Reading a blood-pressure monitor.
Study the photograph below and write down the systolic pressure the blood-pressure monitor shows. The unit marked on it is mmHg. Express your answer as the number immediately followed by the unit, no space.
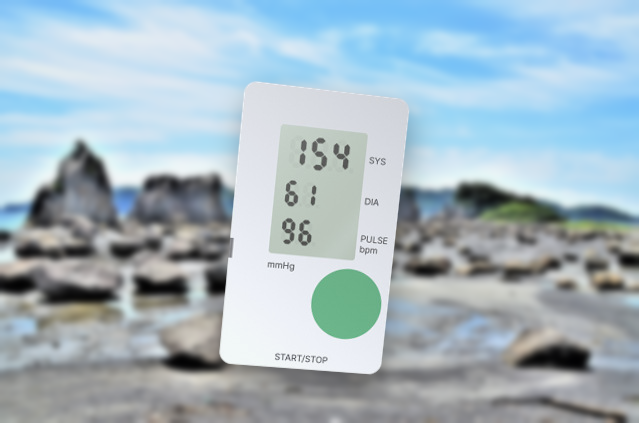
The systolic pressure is 154mmHg
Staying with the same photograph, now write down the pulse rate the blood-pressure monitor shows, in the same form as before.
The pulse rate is 96bpm
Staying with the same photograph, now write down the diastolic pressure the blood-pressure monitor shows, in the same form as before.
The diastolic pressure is 61mmHg
